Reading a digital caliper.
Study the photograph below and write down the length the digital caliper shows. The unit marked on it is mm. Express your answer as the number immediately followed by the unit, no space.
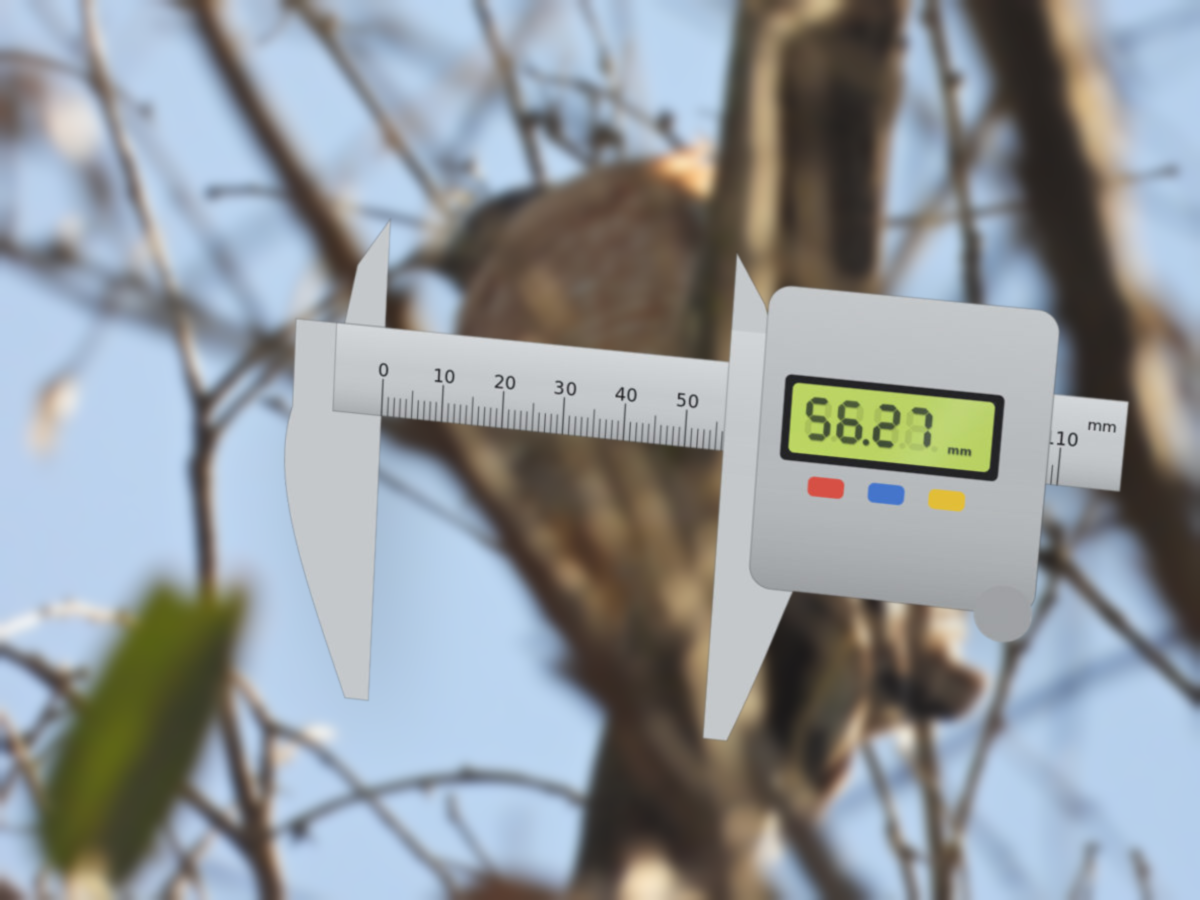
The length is 56.27mm
